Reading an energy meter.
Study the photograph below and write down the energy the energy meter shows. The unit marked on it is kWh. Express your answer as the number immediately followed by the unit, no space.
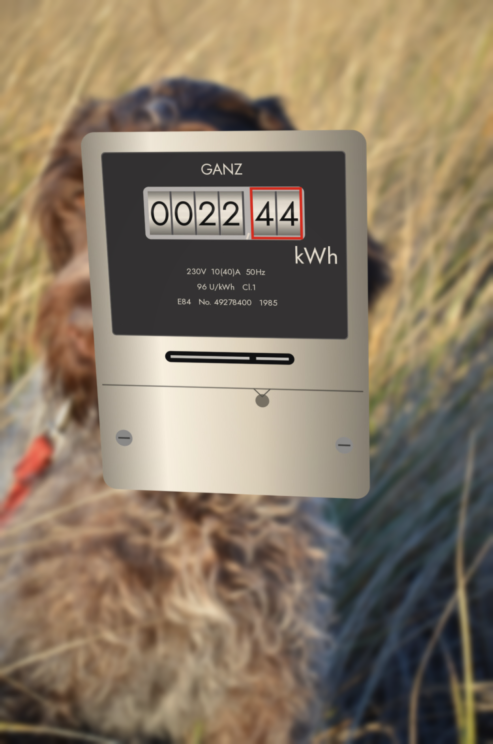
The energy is 22.44kWh
